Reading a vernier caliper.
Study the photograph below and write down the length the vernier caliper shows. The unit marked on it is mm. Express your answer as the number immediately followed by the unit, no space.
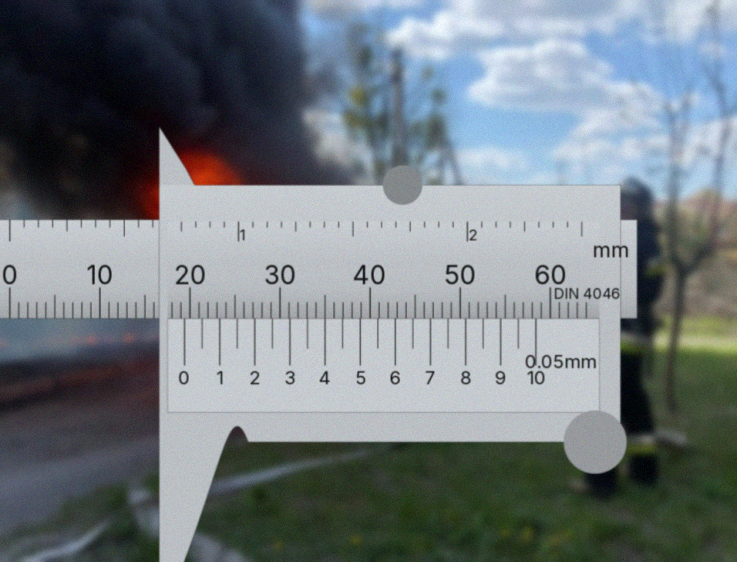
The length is 19.4mm
